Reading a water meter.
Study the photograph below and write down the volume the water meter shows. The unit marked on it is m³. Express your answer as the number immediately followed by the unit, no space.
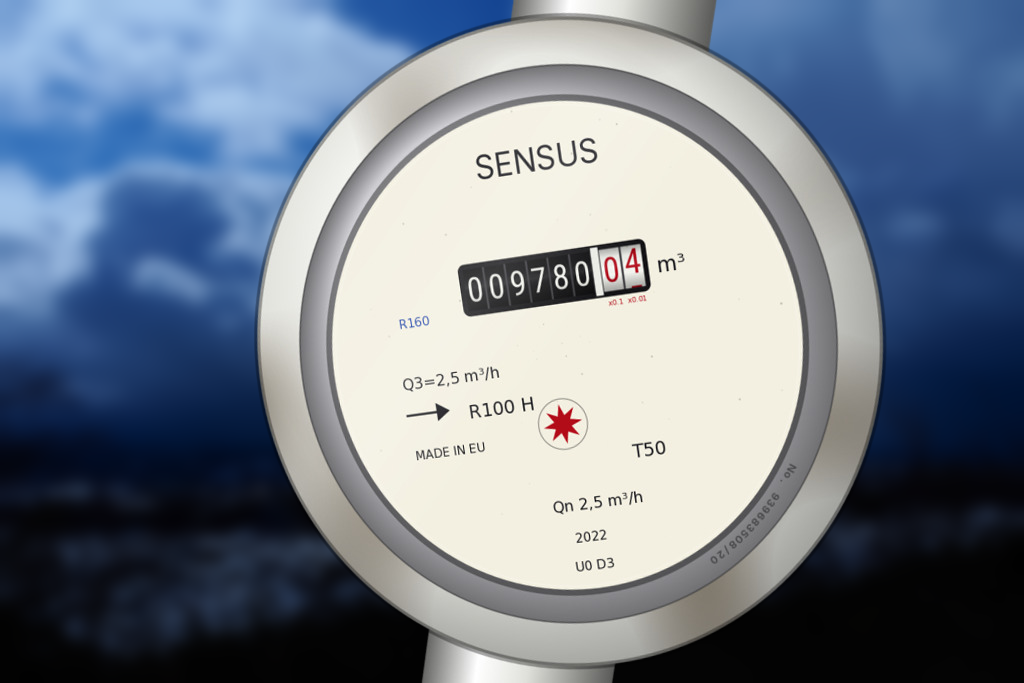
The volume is 9780.04m³
